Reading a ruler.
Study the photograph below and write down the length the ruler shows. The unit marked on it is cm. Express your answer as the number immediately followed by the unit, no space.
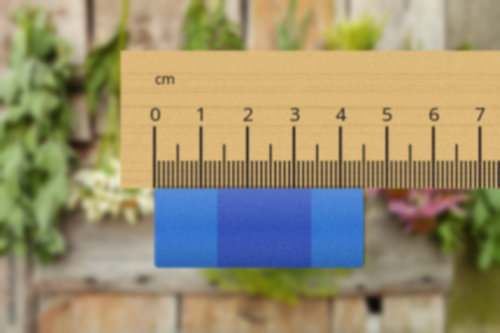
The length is 4.5cm
